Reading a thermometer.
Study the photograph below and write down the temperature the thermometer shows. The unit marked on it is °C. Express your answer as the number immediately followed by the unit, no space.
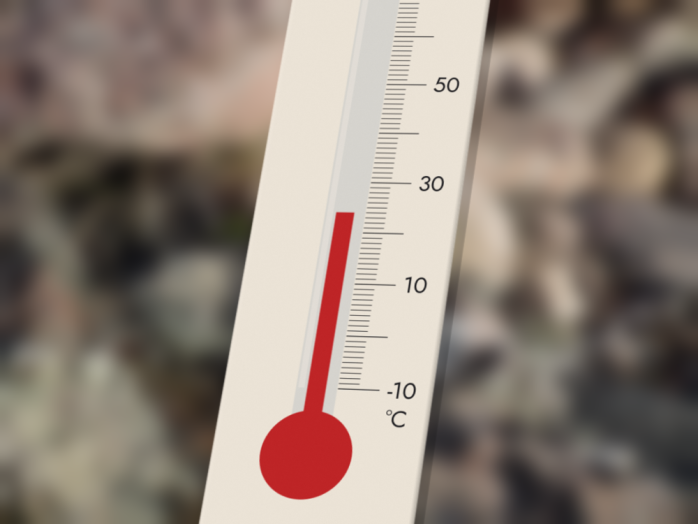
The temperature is 24°C
